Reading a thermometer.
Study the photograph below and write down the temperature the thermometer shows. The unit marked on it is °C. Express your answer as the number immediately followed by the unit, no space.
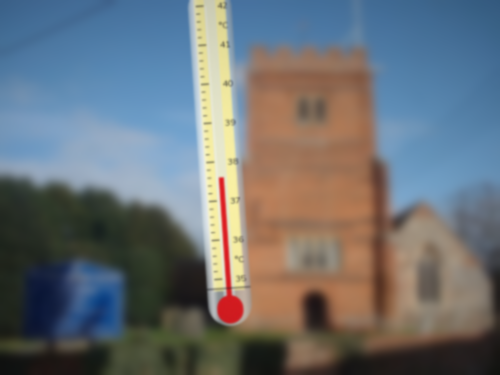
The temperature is 37.6°C
